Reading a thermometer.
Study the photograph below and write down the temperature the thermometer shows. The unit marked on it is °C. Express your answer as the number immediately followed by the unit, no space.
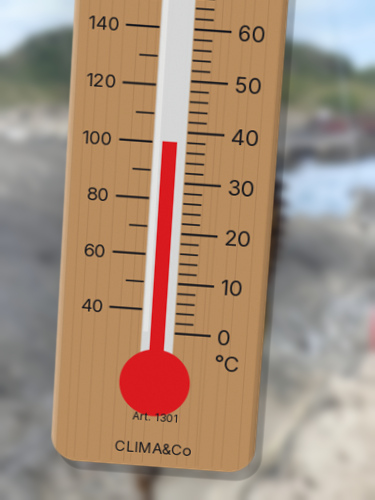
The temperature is 38°C
